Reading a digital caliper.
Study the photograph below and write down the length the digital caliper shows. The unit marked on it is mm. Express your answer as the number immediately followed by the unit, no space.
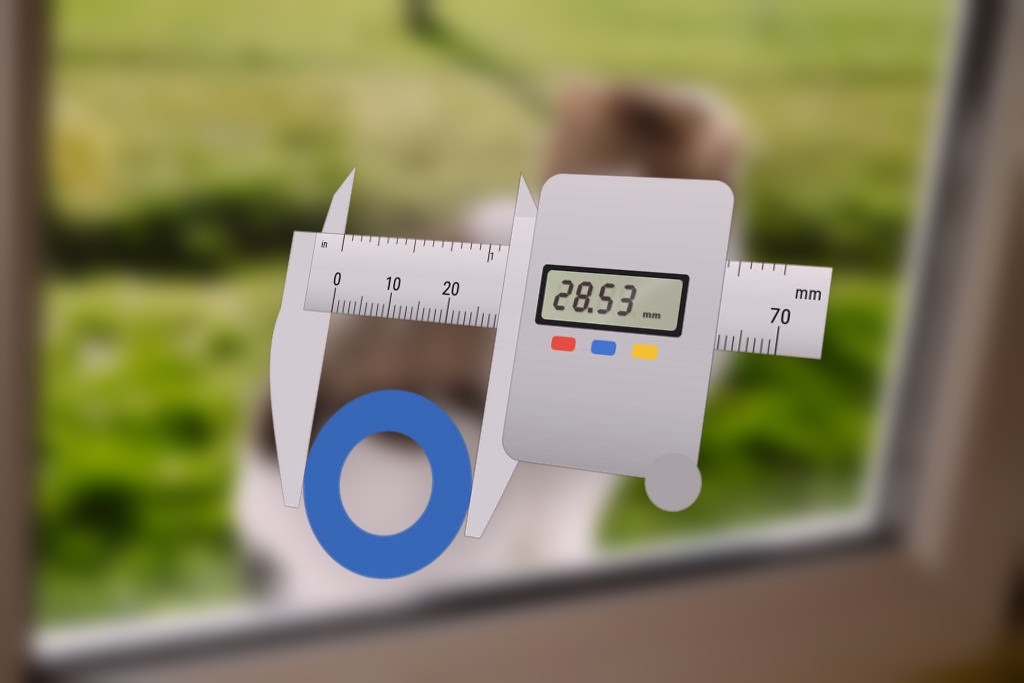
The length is 28.53mm
